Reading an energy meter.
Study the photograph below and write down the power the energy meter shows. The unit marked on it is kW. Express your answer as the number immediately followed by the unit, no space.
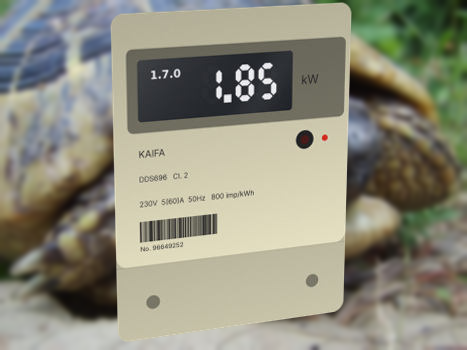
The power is 1.85kW
